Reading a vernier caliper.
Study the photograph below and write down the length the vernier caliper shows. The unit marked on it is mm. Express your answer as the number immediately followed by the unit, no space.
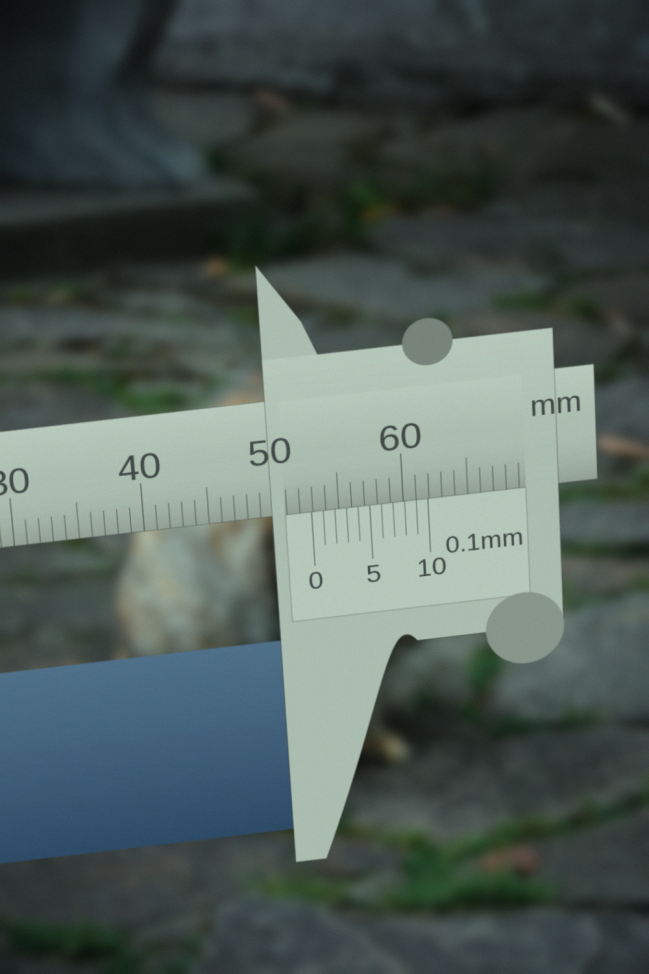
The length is 52.9mm
